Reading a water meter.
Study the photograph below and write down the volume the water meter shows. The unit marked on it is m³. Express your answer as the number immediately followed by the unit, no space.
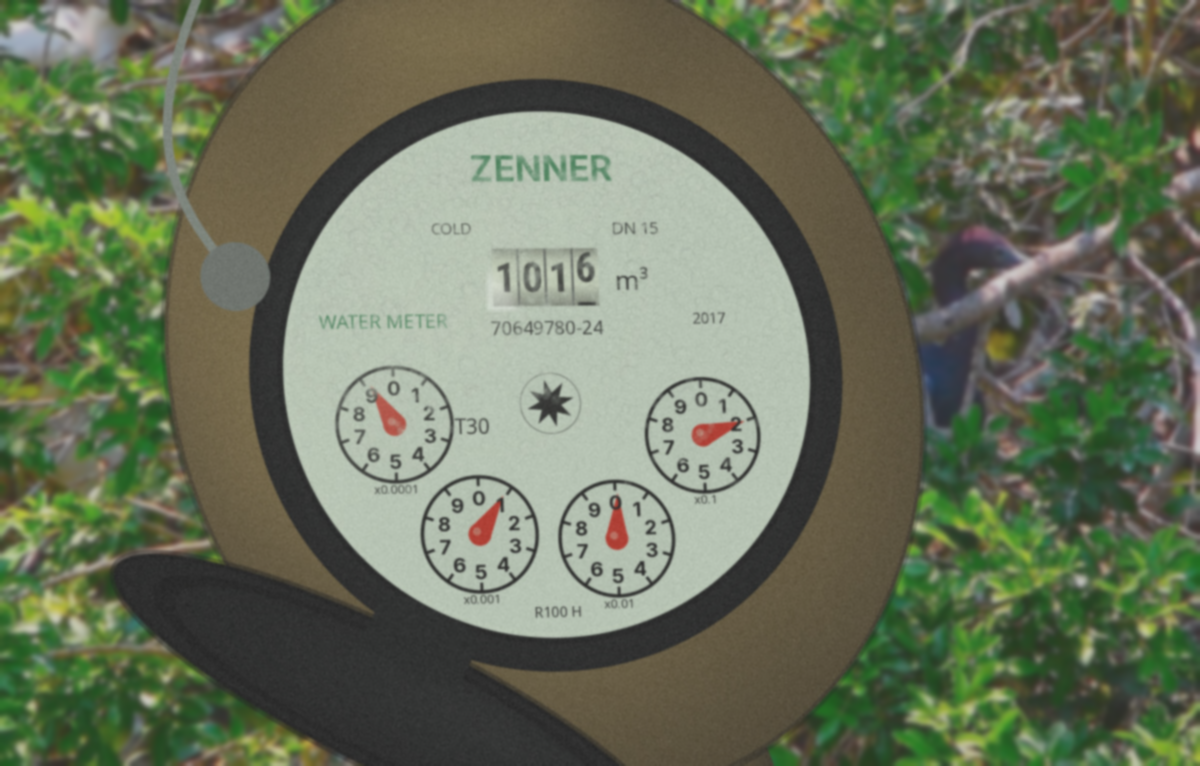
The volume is 1016.2009m³
